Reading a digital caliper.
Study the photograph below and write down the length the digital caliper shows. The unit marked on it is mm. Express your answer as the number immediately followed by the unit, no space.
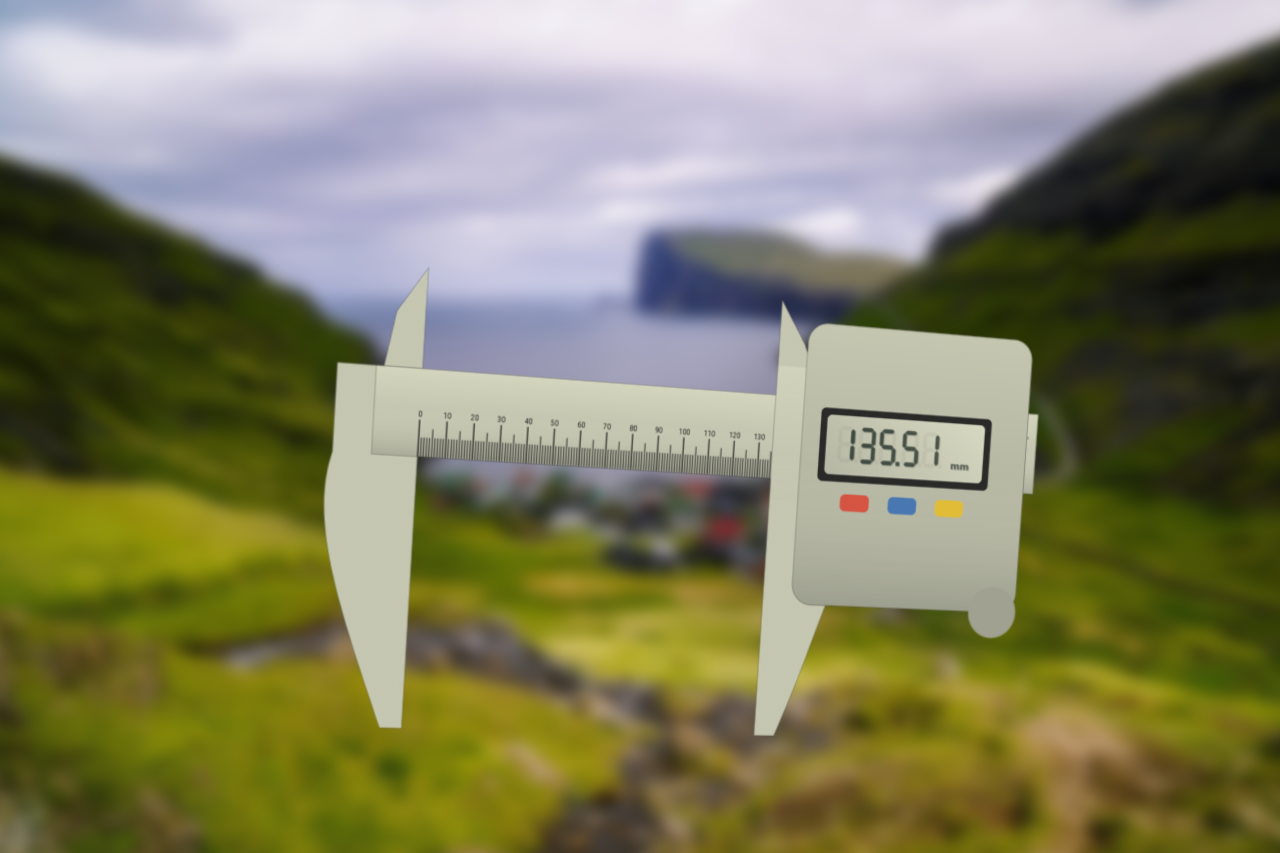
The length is 135.51mm
